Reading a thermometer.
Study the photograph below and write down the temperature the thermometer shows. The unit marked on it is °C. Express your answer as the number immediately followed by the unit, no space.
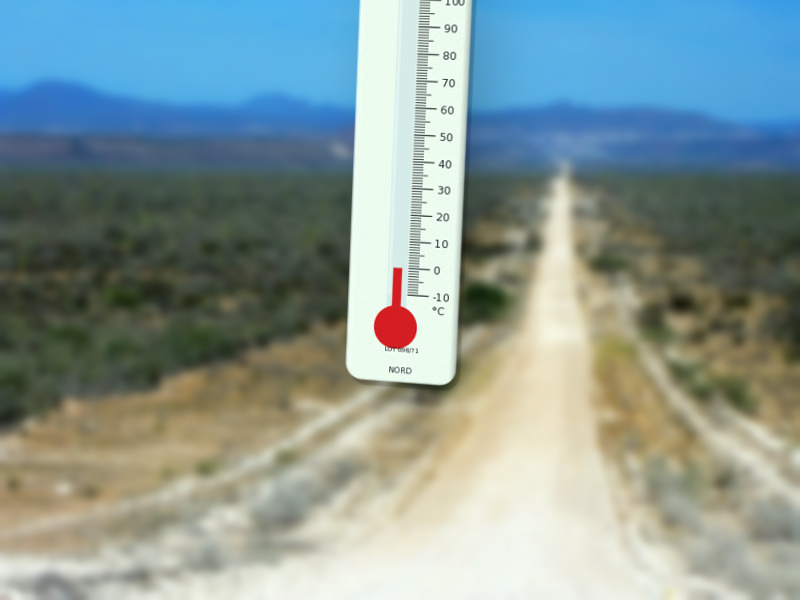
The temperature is 0°C
